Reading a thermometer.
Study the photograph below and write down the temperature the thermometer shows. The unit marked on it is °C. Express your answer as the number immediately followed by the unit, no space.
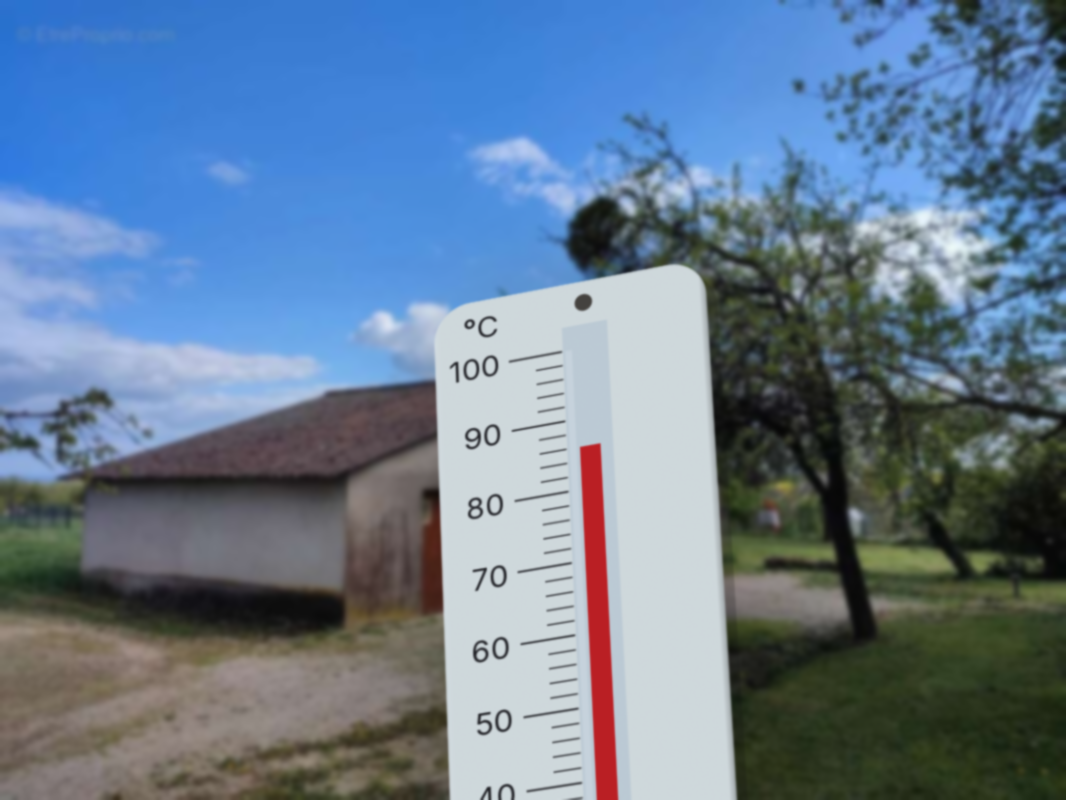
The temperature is 86°C
